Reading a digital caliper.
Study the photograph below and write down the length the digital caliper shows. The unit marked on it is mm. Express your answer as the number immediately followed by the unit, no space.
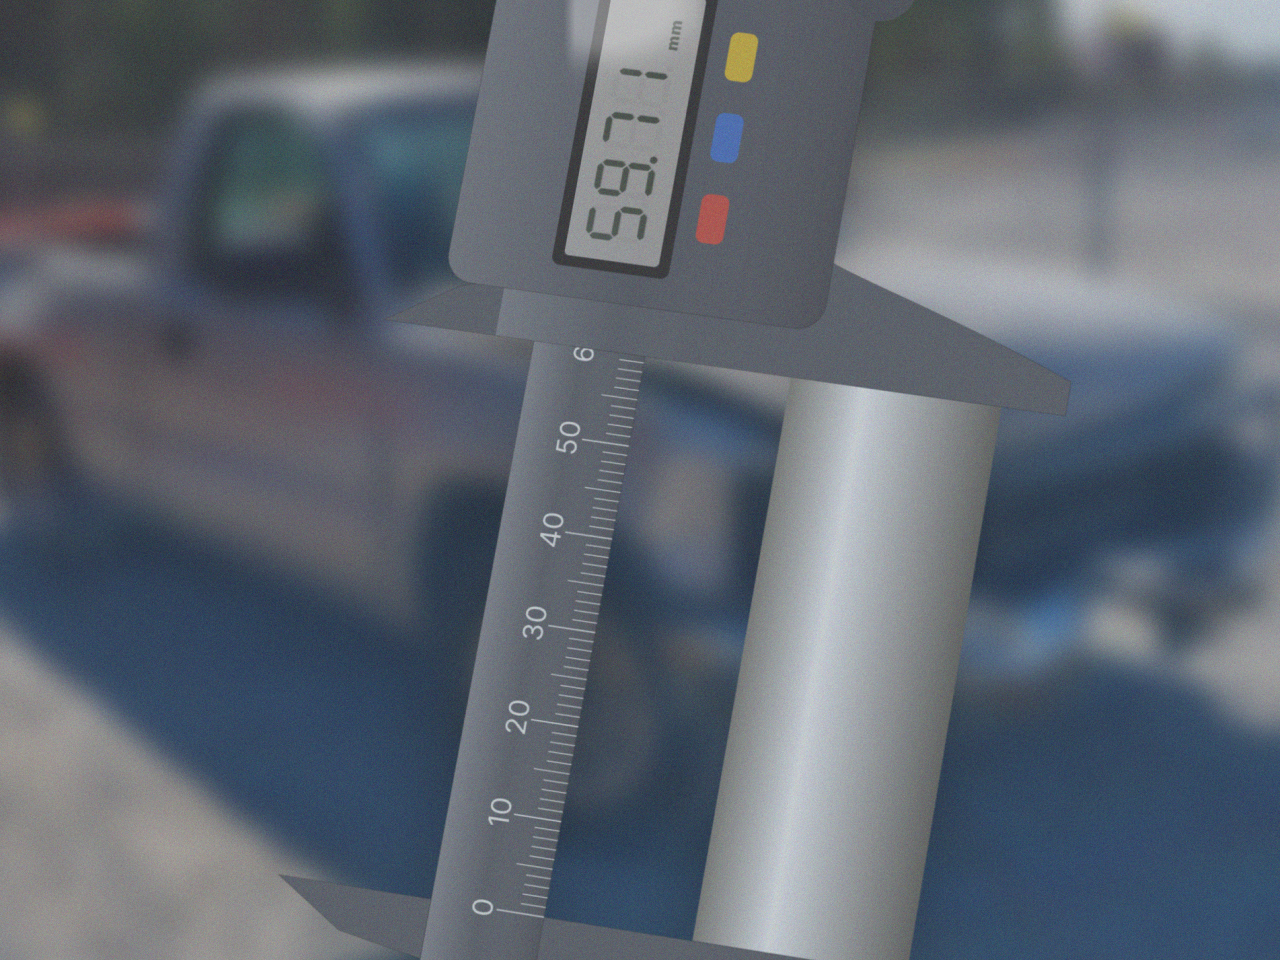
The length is 59.71mm
